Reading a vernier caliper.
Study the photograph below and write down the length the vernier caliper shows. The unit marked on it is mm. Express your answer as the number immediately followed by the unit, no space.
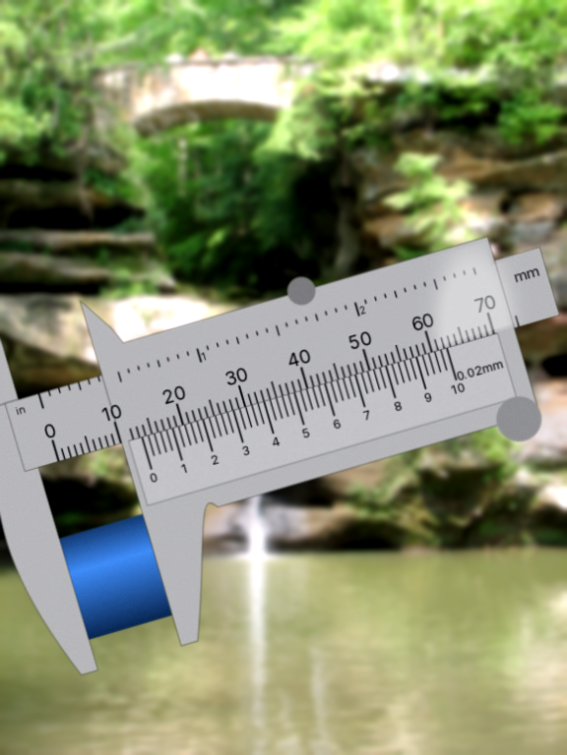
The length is 13.4mm
